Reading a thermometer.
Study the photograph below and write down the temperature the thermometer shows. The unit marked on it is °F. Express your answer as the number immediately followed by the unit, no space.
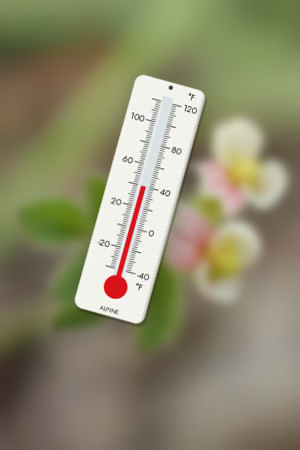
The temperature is 40°F
